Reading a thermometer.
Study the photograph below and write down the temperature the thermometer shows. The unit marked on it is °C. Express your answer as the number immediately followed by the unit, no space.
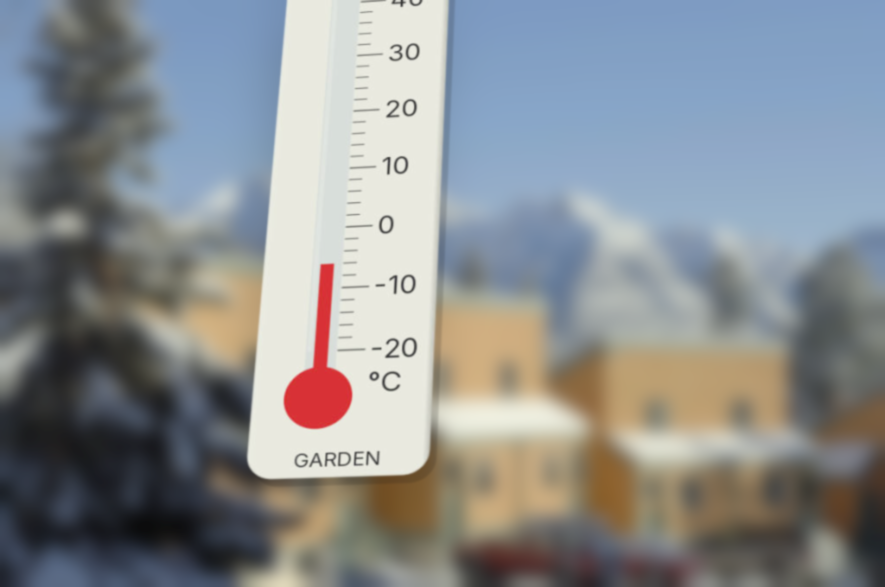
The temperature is -6°C
